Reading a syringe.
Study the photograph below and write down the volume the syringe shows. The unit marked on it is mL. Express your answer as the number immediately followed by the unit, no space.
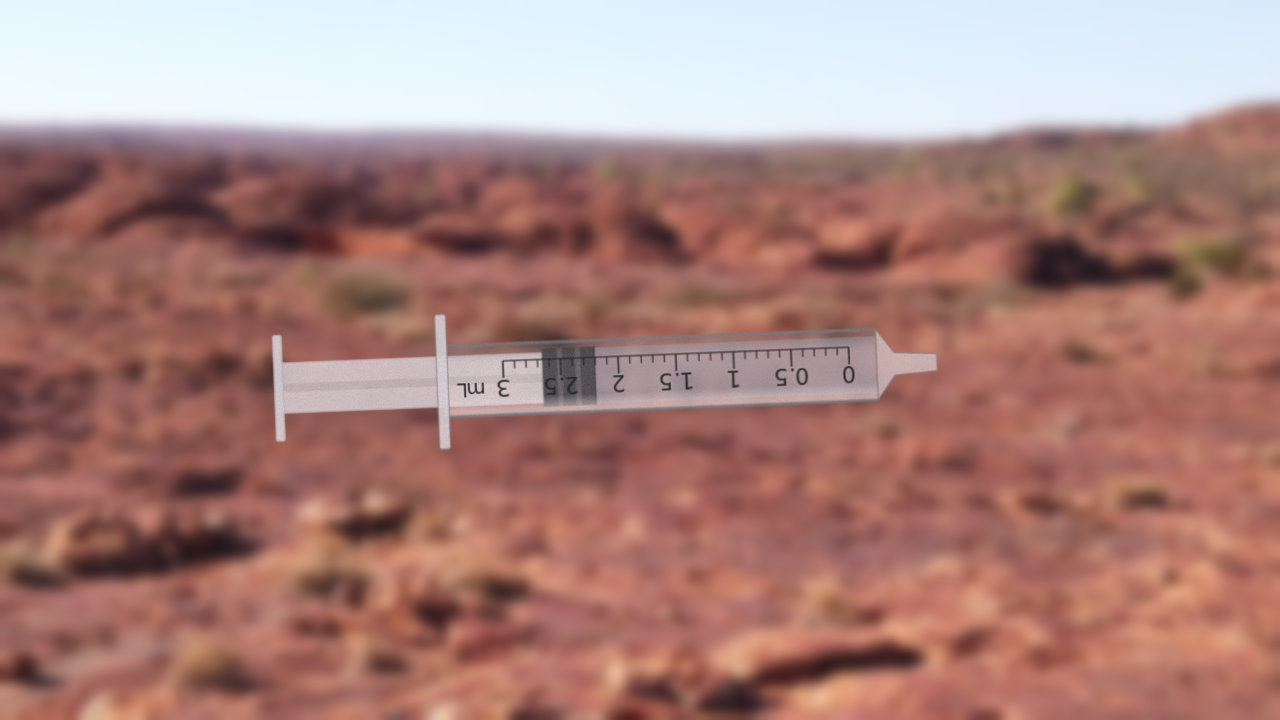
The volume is 2.2mL
